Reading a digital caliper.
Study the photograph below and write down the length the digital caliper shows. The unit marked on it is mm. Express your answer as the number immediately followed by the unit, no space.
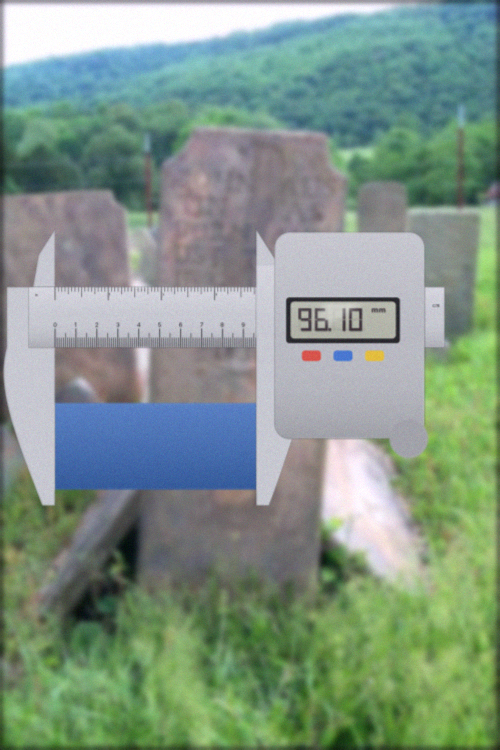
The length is 96.10mm
